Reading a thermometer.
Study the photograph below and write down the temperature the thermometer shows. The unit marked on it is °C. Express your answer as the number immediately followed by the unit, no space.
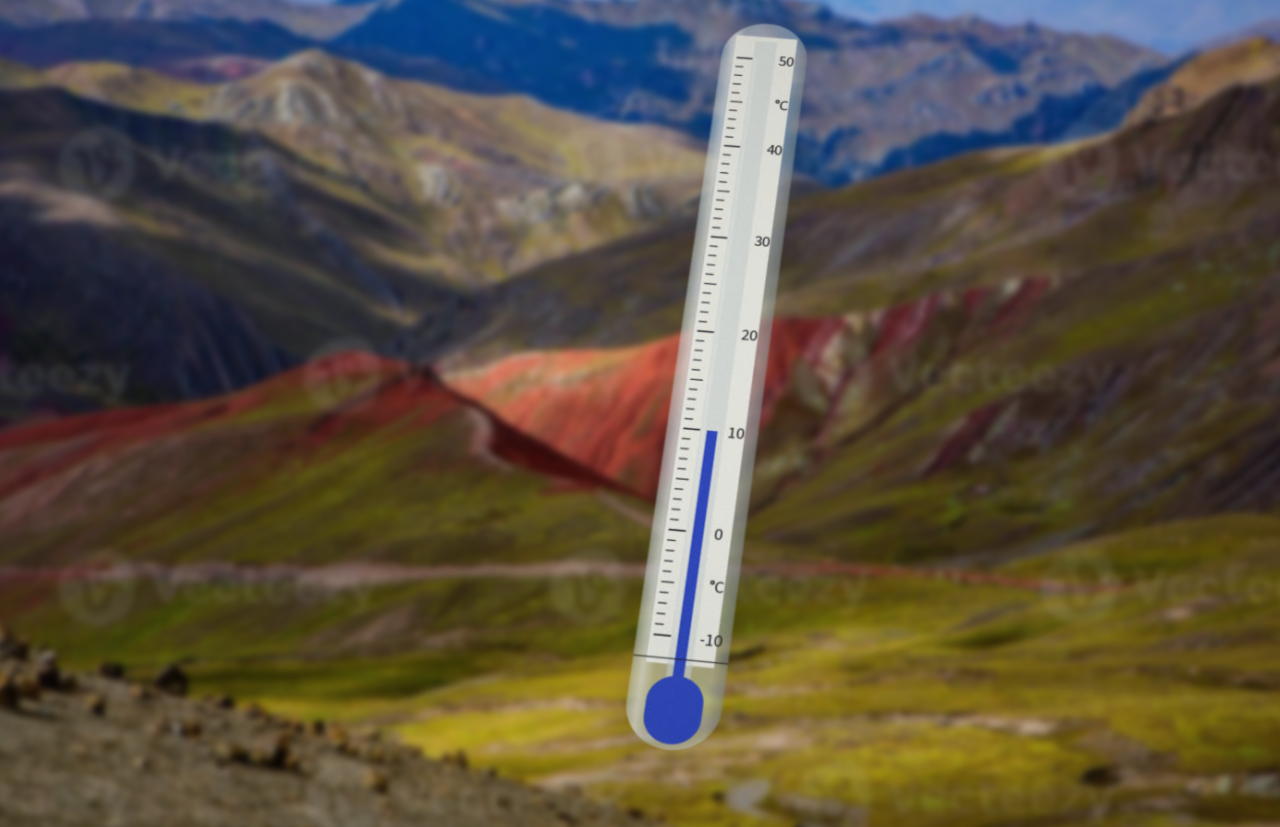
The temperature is 10°C
